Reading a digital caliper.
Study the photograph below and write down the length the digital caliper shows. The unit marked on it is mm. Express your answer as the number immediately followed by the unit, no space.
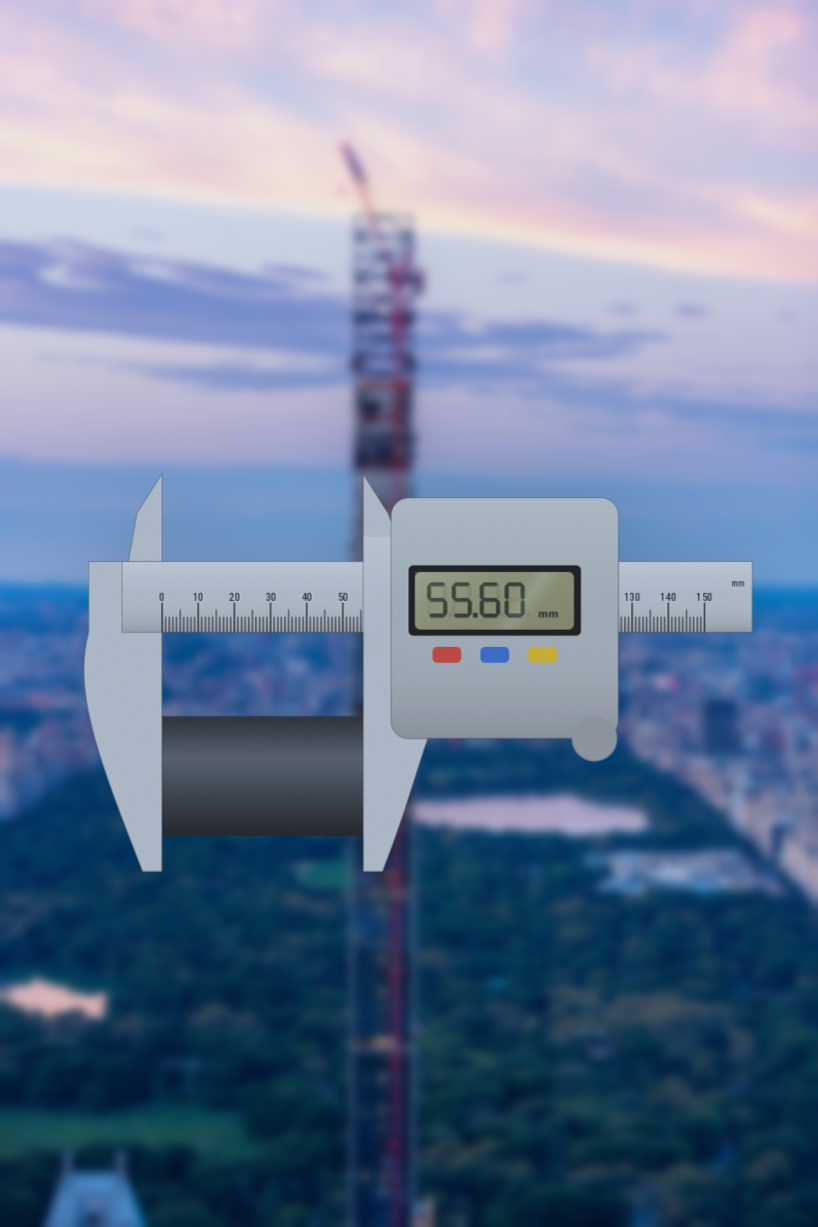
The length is 55.60mm
